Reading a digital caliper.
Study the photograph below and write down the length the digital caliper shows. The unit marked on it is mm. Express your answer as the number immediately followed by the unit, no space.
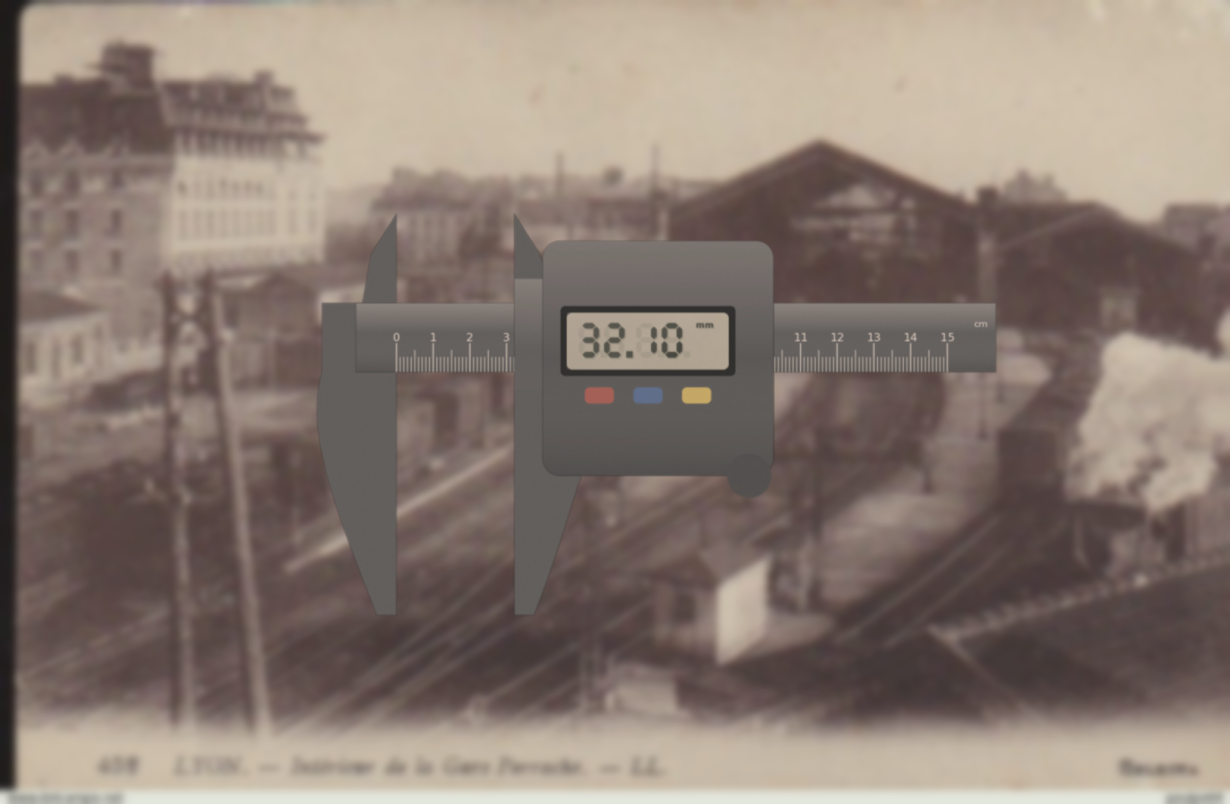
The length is 32.10mm
